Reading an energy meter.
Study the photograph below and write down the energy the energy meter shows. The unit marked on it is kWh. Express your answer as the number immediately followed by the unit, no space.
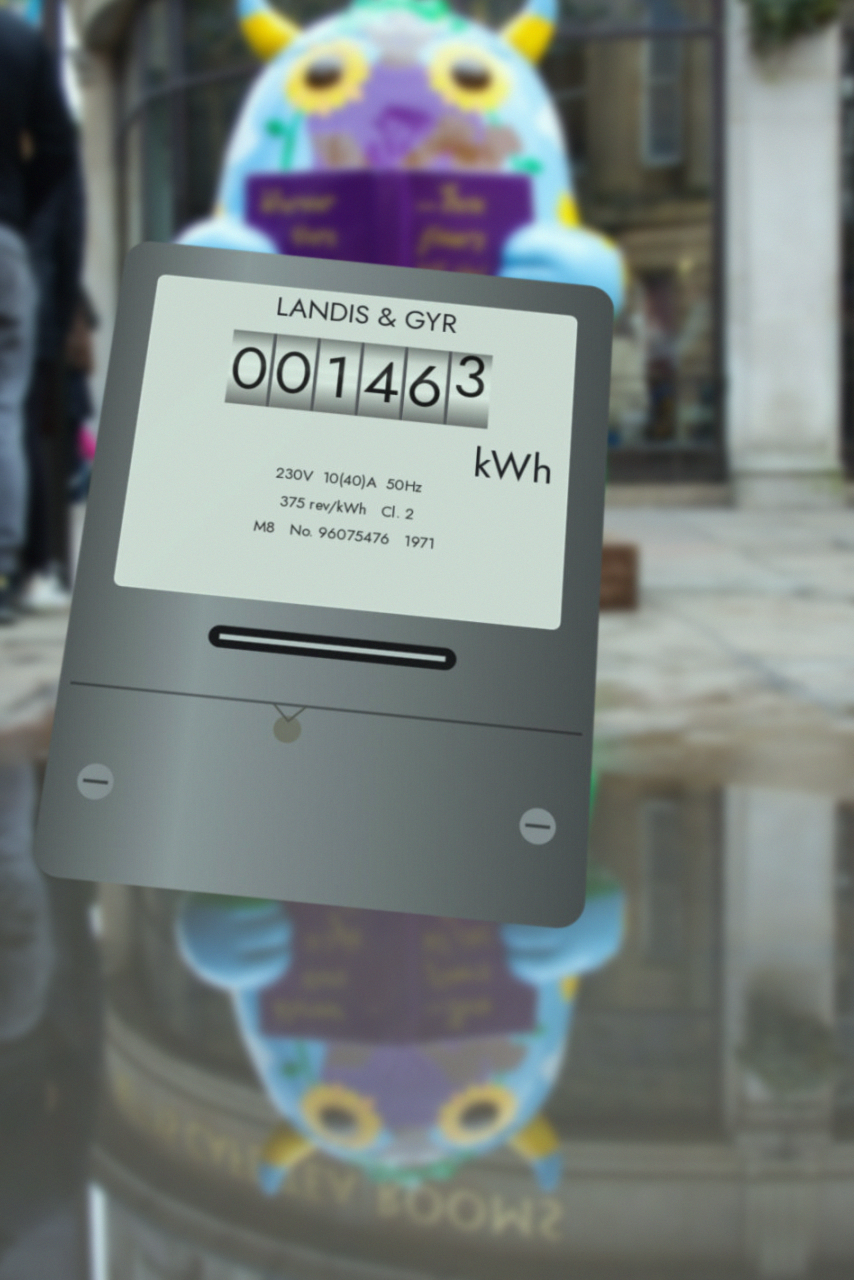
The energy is 1463kWh
